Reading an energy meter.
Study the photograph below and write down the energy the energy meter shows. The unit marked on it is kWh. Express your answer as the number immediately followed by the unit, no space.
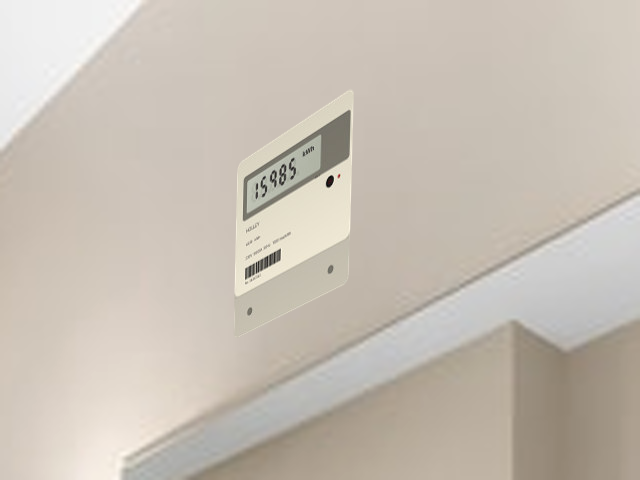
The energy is 15985kWh
